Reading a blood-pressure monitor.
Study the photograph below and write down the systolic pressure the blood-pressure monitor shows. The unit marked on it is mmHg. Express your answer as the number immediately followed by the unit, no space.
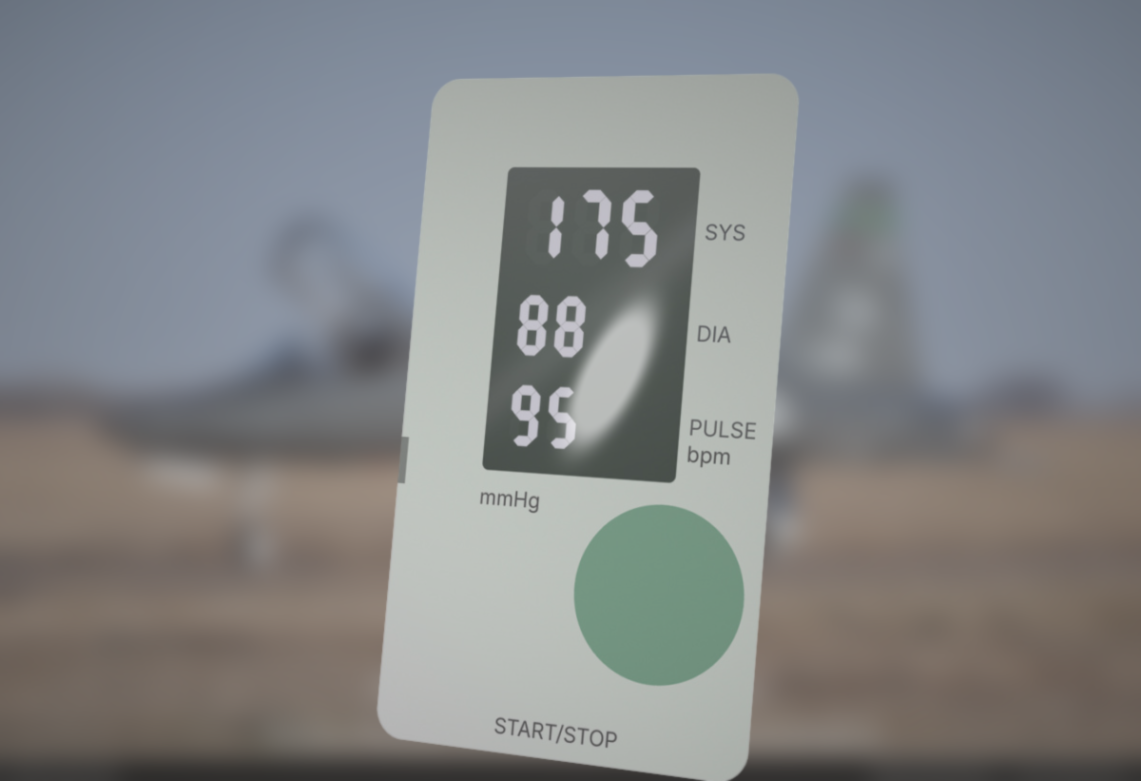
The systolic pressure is 175mmHg
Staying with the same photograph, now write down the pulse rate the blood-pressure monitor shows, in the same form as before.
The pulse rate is 95bpm
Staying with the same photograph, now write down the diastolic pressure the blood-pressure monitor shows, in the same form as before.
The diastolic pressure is 88mmHg
